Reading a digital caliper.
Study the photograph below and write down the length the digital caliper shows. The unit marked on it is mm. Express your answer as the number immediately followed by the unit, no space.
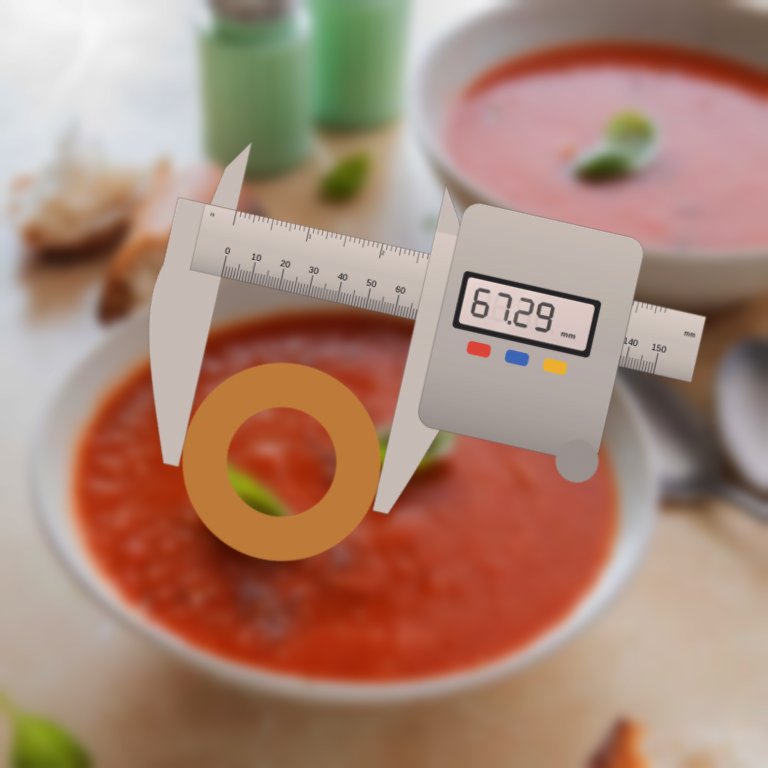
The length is 67.29mm
